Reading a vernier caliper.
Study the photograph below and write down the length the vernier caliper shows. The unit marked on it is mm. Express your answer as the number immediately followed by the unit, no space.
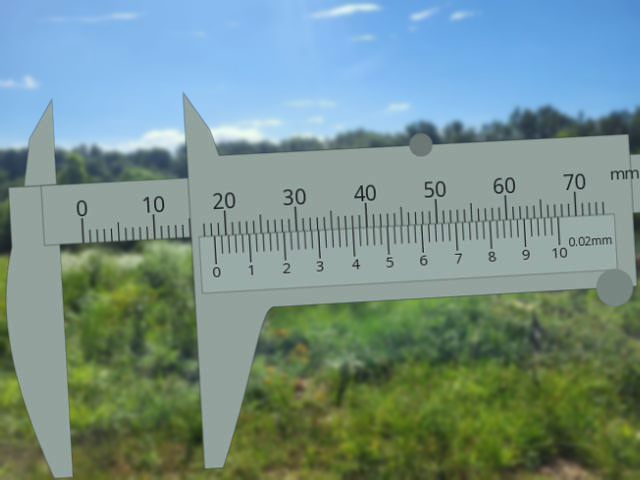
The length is 18.4mm
